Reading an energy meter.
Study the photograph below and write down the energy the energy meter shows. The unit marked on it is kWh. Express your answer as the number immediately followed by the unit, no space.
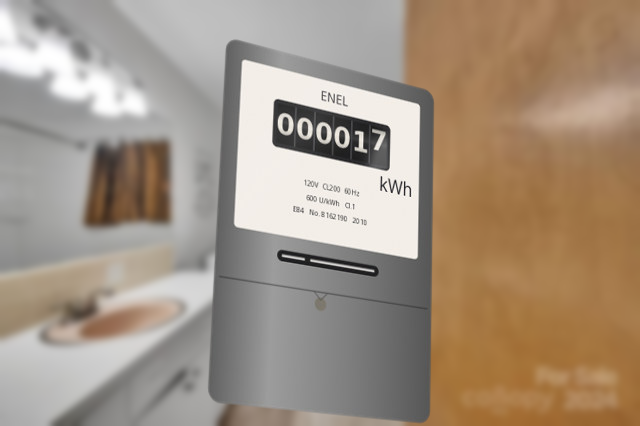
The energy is 17kWh
